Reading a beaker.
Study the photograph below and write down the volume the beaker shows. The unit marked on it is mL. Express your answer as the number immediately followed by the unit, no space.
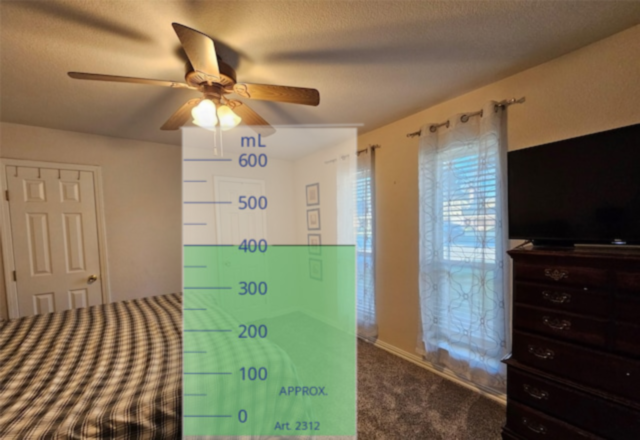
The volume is 400mL
